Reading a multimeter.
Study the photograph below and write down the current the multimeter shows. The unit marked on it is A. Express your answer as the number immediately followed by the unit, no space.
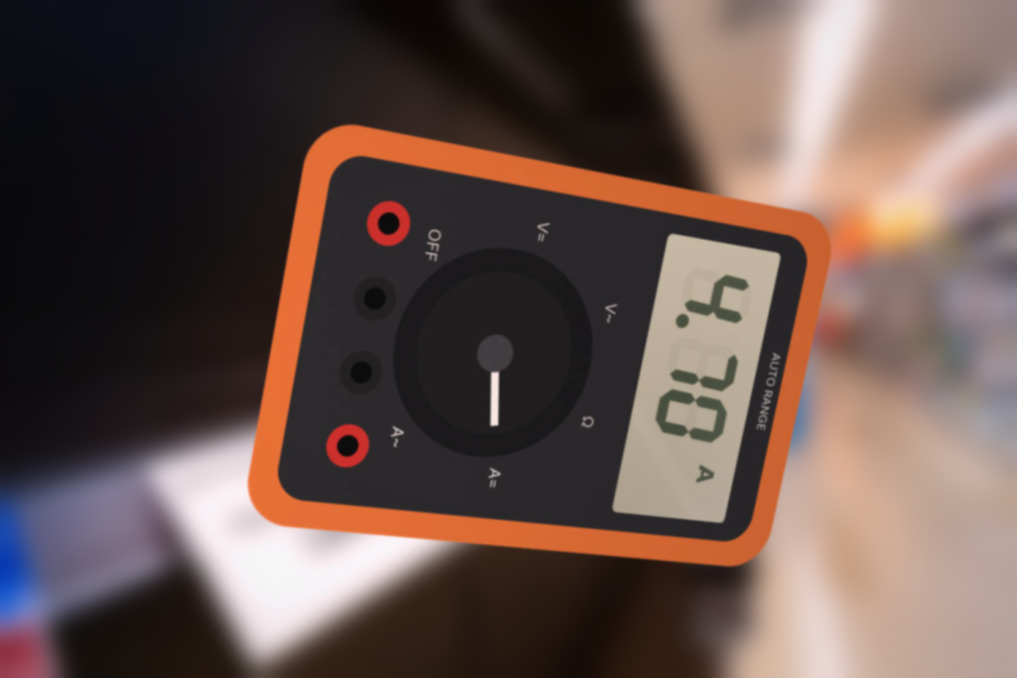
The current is 4.70A
